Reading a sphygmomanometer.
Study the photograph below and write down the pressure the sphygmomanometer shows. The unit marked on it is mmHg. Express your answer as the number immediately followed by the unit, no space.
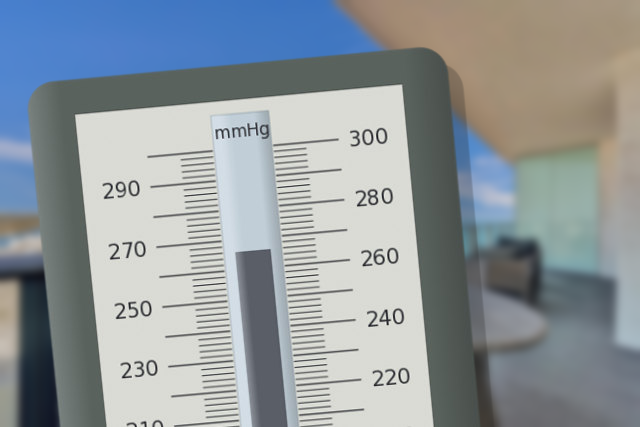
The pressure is 266mmHg
